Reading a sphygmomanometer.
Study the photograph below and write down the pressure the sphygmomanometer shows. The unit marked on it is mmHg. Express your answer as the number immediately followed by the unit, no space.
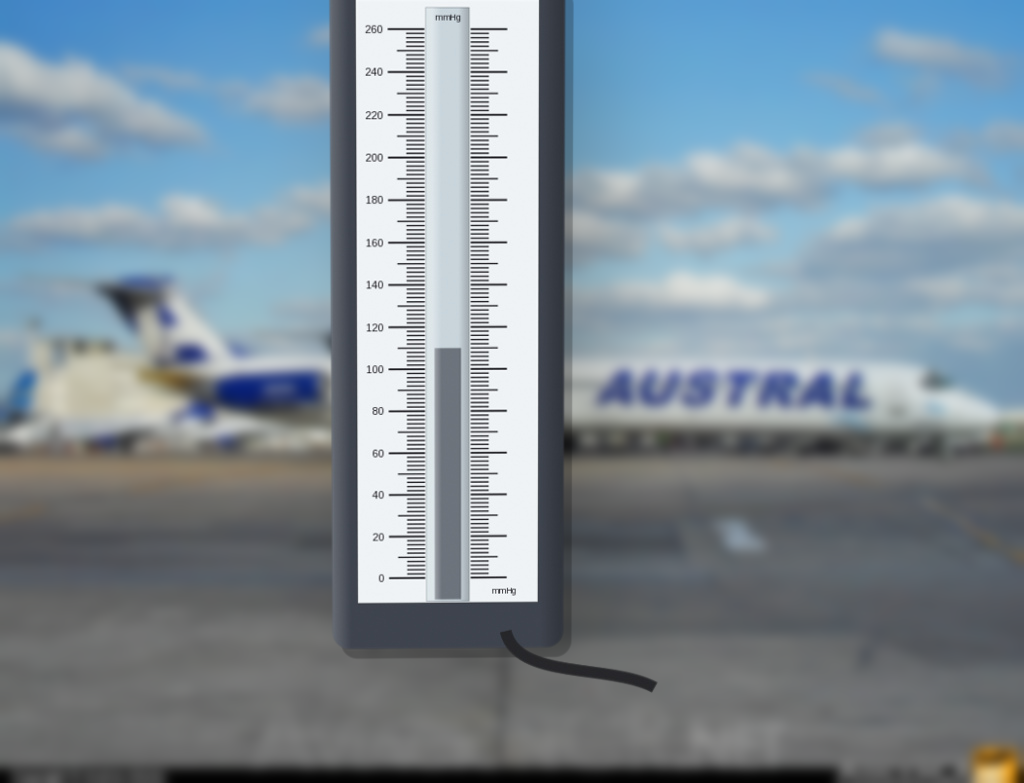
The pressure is 110mmHg
